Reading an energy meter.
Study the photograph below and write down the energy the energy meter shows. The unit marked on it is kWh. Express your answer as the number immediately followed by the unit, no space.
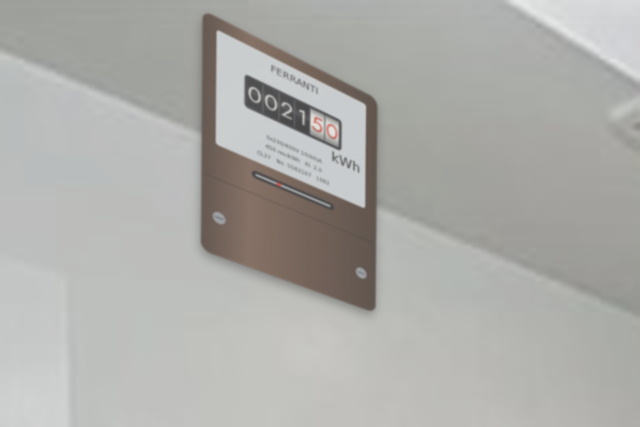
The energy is 21.50kWh
